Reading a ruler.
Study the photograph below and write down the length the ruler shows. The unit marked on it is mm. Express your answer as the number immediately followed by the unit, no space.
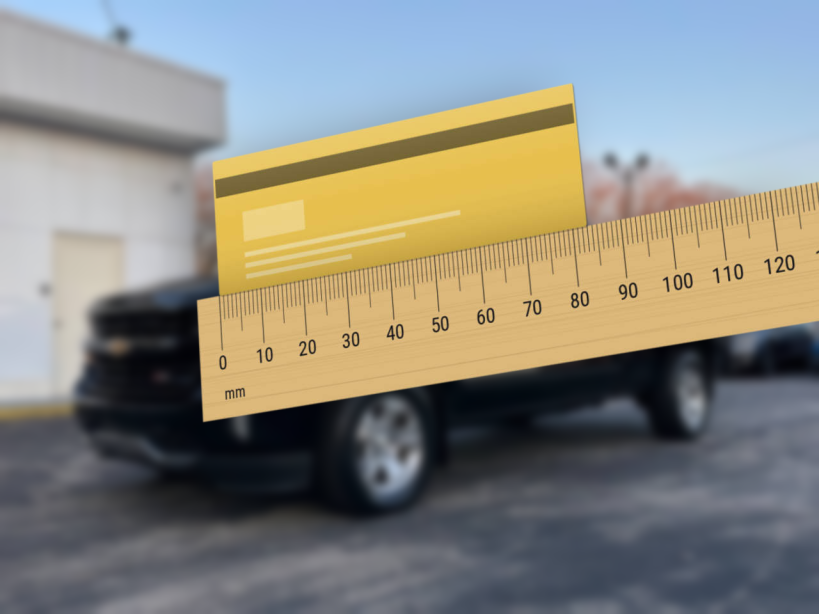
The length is 83mm
